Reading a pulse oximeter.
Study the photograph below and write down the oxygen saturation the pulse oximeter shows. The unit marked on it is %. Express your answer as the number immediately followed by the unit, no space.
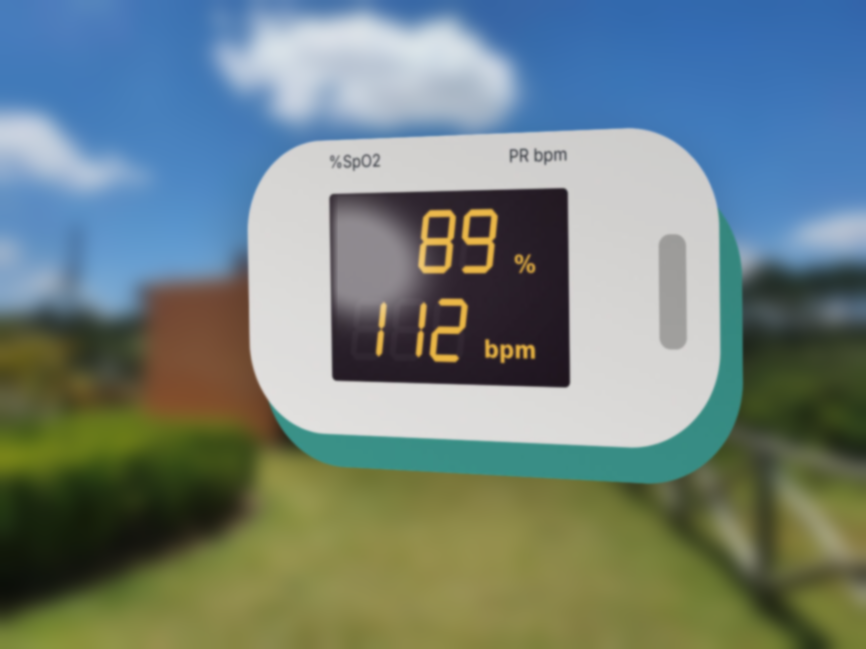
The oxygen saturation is 89%
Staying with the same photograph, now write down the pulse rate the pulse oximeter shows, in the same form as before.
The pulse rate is 112bpm
